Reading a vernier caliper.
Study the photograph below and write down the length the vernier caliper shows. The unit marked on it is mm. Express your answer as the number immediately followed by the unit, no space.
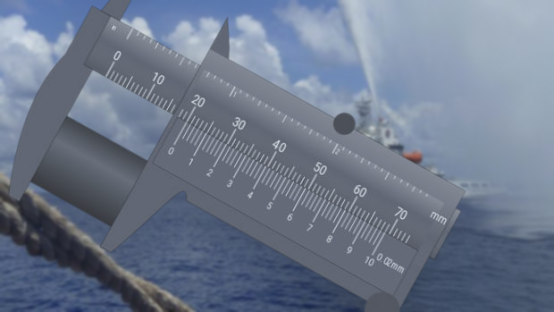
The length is 20.0mm
